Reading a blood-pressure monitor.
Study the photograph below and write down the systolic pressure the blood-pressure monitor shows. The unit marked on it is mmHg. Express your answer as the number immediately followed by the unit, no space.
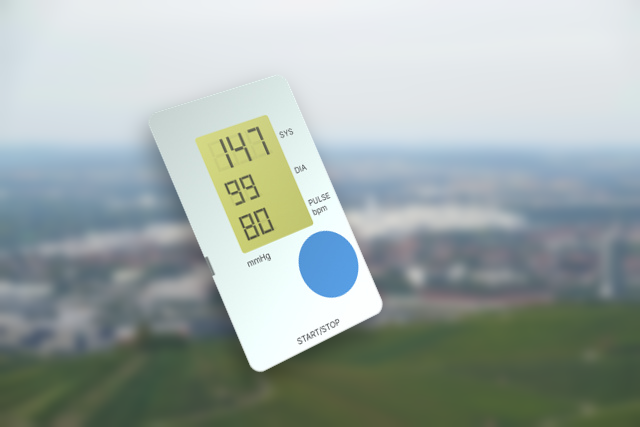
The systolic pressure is 147mmHg
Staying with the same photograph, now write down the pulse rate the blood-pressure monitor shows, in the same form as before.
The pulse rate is 80bpm
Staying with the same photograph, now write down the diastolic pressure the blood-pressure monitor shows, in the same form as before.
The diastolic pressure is 99mmHg
